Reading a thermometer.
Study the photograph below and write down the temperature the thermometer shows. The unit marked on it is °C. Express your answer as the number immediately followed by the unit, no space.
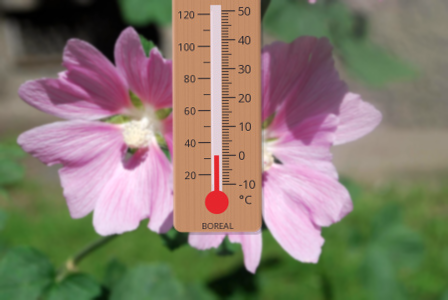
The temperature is 0°C
